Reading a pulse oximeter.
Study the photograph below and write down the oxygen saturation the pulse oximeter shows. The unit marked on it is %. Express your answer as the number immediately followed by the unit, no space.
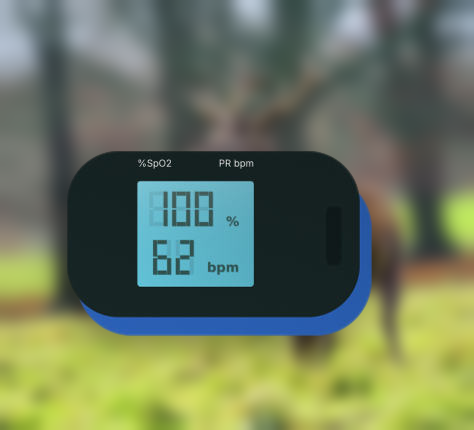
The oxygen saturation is 100%
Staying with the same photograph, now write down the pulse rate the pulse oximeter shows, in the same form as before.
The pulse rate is 62bpm
